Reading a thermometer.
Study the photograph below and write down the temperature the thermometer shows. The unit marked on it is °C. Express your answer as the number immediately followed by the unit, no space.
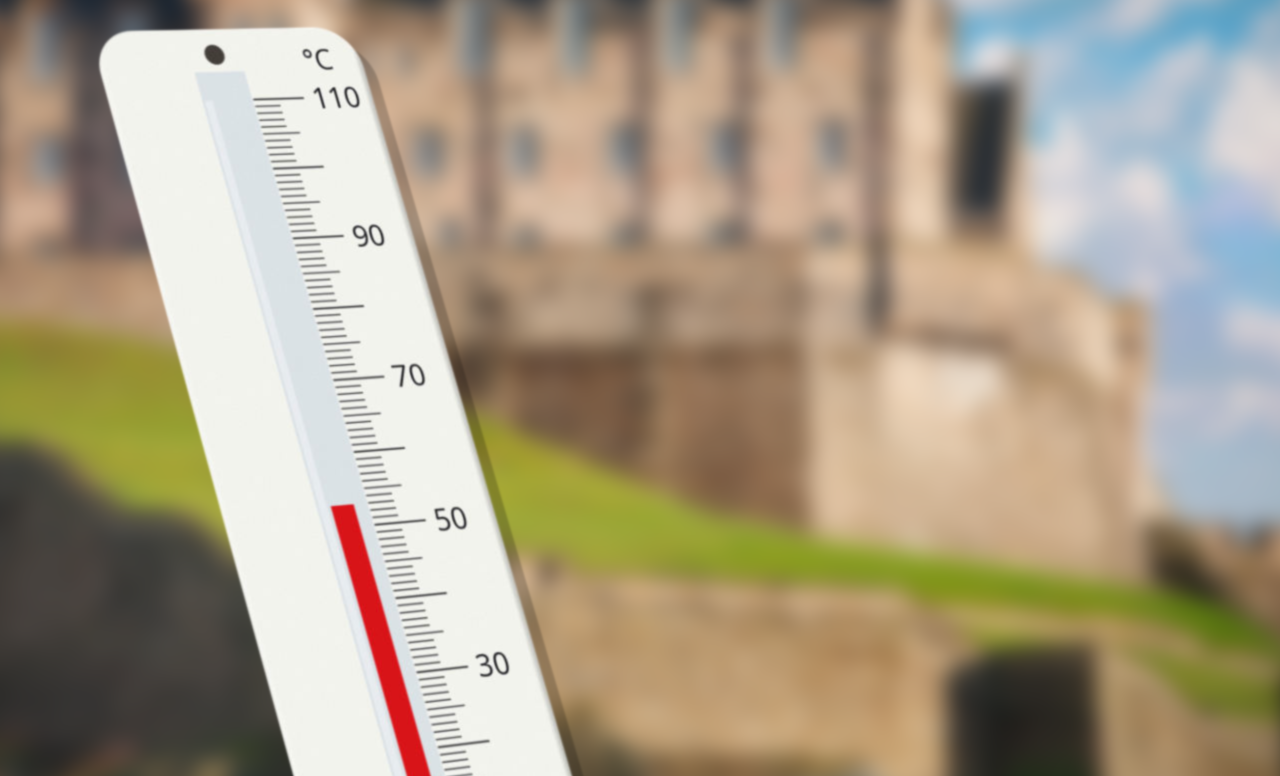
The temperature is 53°C
